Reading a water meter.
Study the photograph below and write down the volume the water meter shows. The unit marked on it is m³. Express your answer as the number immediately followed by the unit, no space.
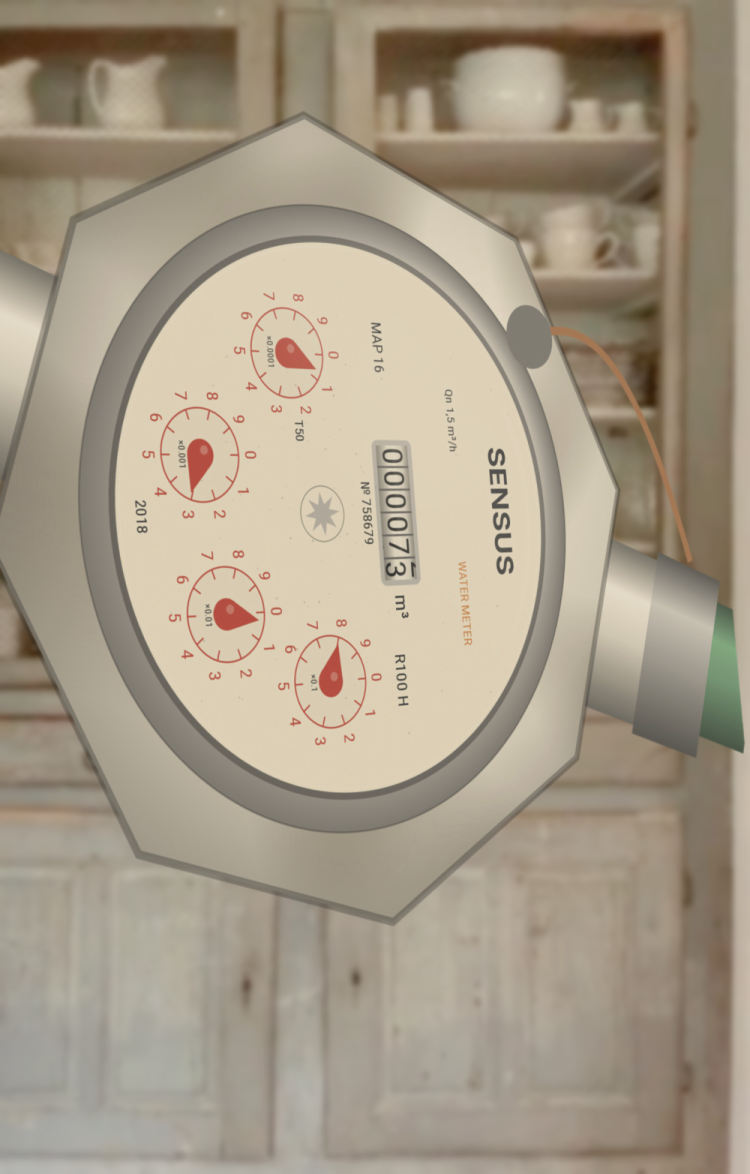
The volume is 72.8030m³
